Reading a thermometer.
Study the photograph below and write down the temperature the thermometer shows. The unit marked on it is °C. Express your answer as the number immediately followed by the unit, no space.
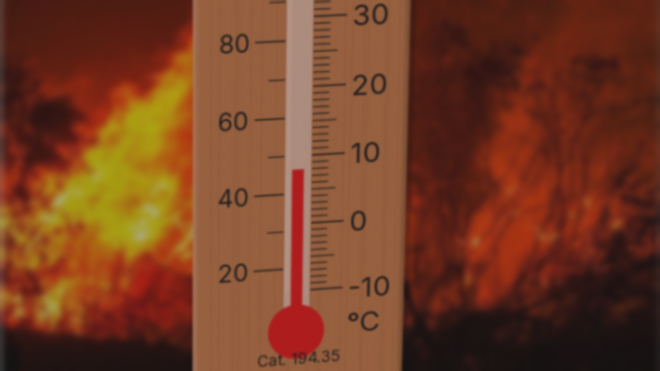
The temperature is 8°C
